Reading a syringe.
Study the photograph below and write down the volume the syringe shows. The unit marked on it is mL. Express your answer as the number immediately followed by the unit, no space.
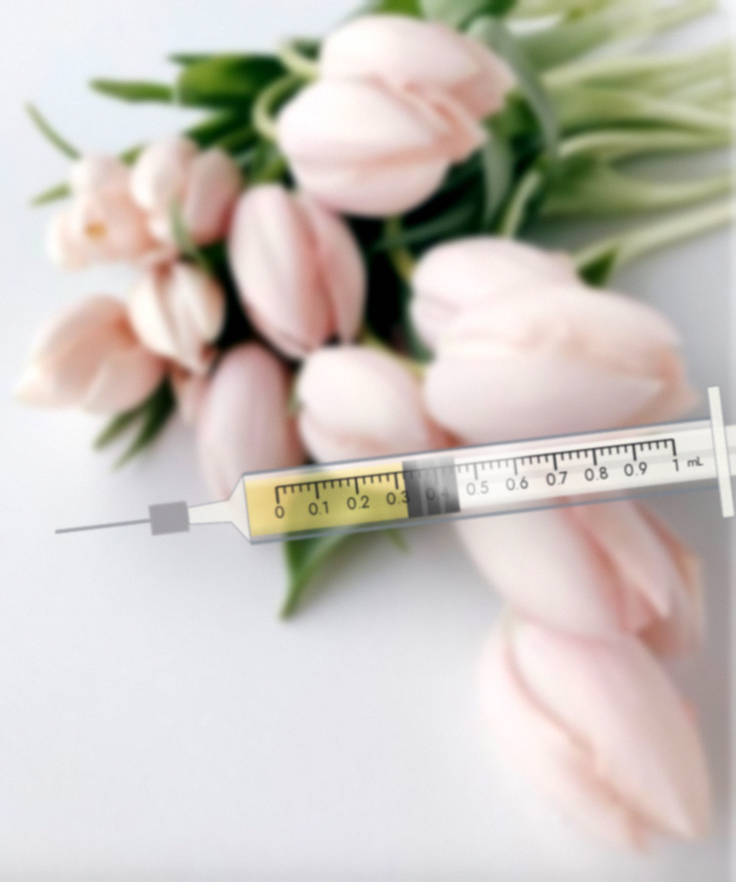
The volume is 0.32mL
